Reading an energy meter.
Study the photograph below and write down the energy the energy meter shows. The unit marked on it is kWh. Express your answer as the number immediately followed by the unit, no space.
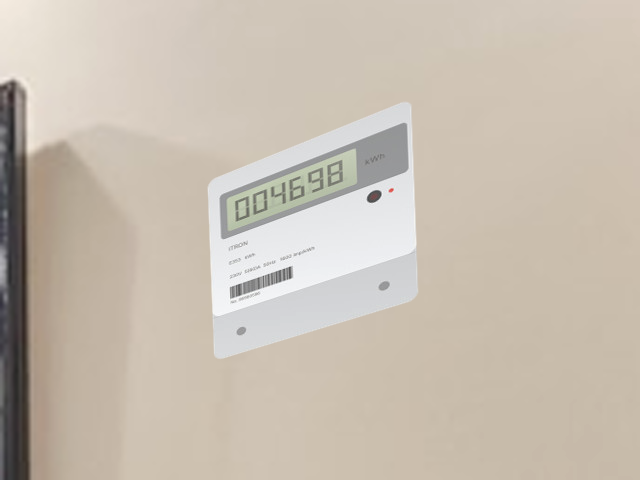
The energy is 4698kWh
